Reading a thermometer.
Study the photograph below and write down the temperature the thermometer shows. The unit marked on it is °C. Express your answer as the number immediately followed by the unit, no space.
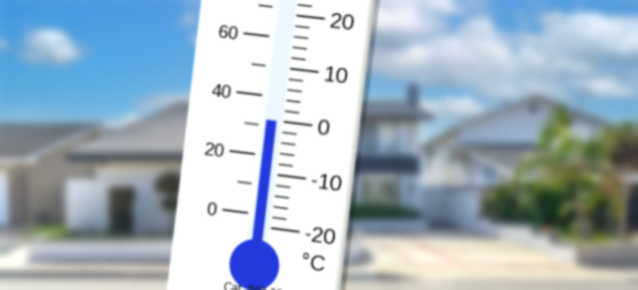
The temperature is 0°C
